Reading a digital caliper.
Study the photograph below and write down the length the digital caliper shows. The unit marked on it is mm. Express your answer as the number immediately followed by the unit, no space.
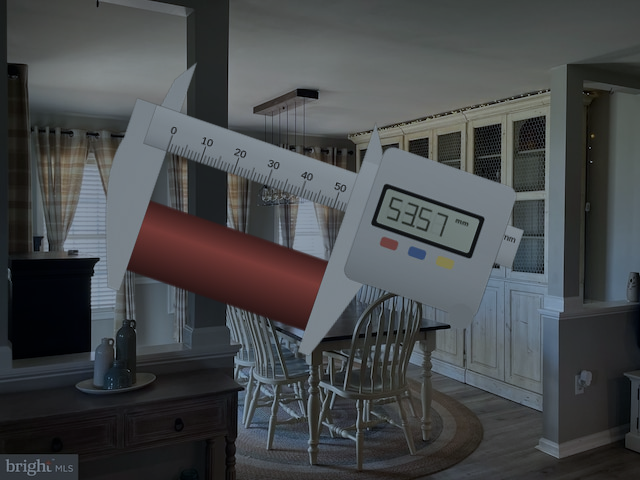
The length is 53.57mm
